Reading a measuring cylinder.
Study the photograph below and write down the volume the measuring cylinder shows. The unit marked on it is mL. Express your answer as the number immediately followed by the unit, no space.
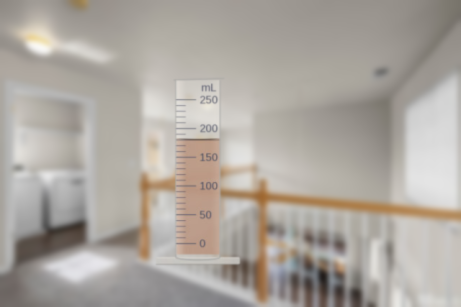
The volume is 180mL
